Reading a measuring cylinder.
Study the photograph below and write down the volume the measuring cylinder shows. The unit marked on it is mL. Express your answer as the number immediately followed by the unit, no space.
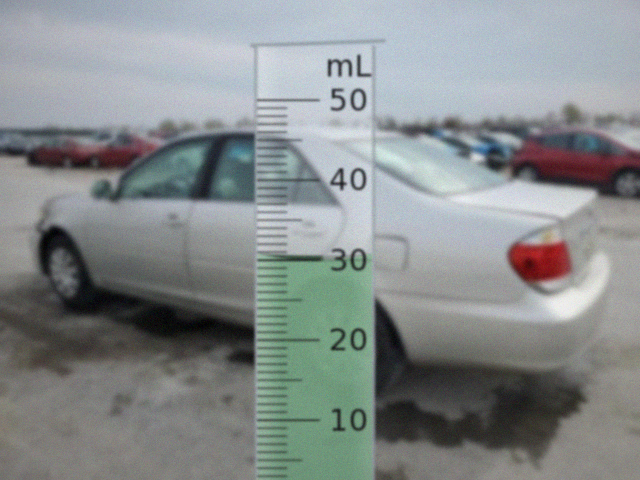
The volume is 30mL
